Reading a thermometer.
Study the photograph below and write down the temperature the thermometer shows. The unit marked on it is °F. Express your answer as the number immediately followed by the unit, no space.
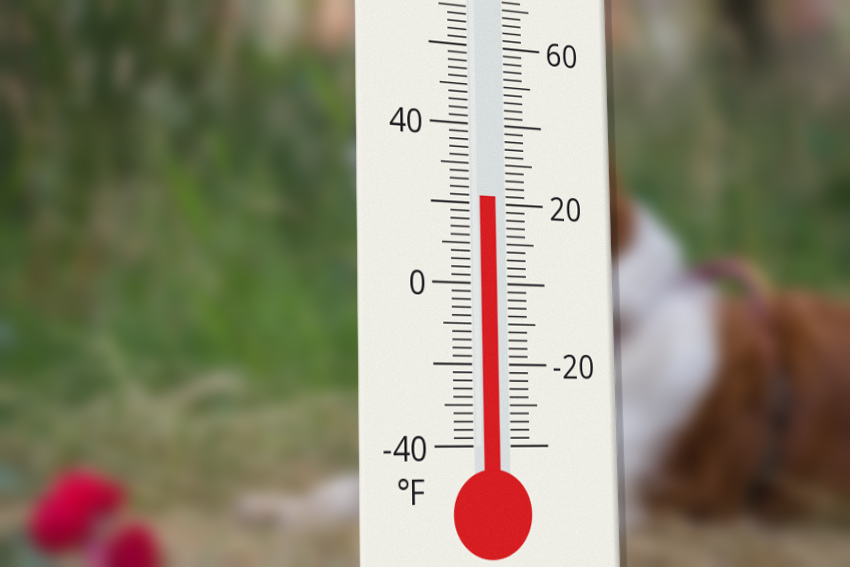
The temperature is 22°F
